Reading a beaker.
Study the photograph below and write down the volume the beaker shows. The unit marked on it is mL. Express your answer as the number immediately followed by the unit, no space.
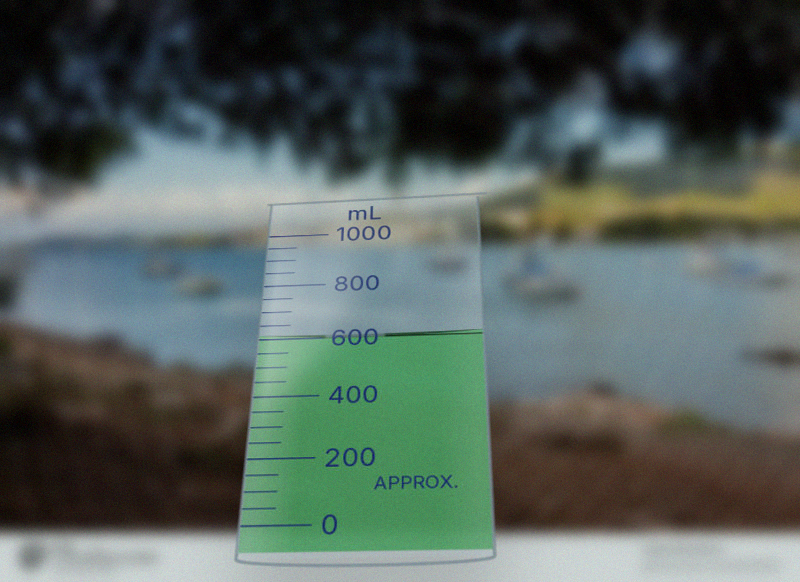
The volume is 600mL
